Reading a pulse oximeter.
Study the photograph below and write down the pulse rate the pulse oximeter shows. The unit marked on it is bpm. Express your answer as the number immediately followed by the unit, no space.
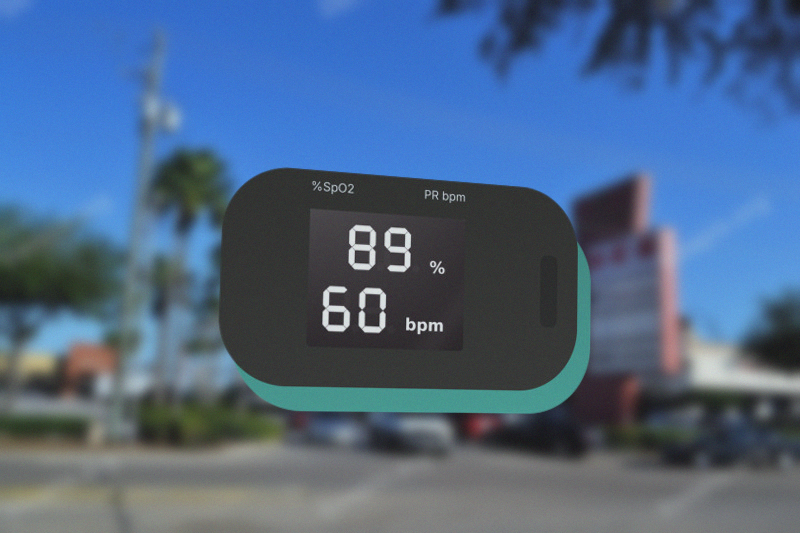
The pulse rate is 60bpm
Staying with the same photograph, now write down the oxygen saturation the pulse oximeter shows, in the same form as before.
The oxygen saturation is 89%
